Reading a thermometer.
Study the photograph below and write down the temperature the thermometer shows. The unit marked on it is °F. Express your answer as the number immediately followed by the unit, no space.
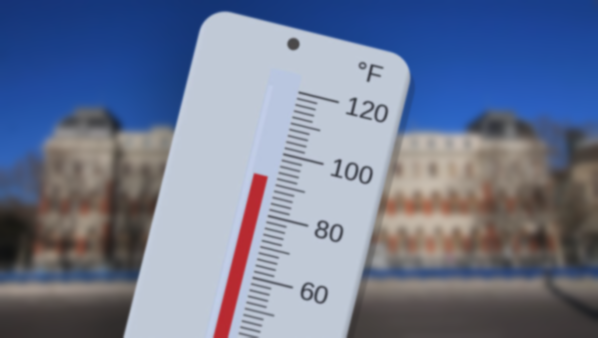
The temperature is 92°F
